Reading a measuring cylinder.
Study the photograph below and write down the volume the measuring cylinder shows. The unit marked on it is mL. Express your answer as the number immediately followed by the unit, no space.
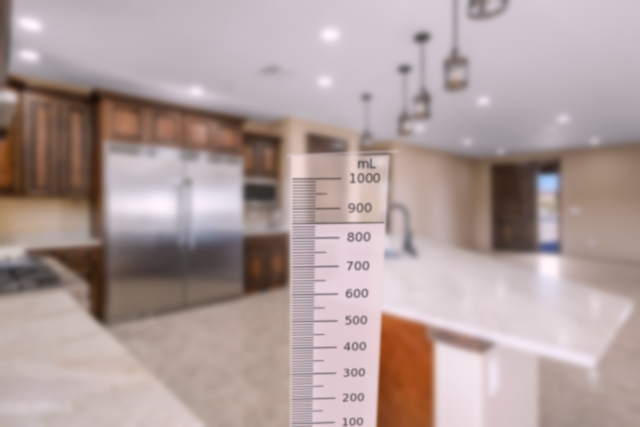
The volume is 850mL
